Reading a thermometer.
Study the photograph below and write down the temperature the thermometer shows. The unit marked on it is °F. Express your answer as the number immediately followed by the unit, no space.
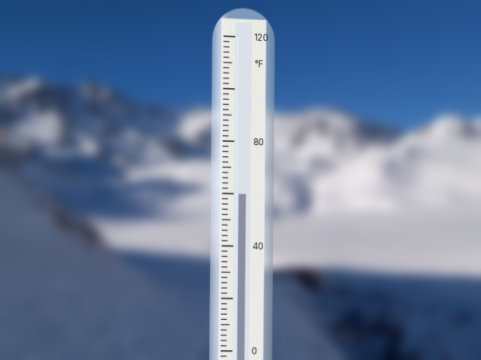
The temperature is 60°F
